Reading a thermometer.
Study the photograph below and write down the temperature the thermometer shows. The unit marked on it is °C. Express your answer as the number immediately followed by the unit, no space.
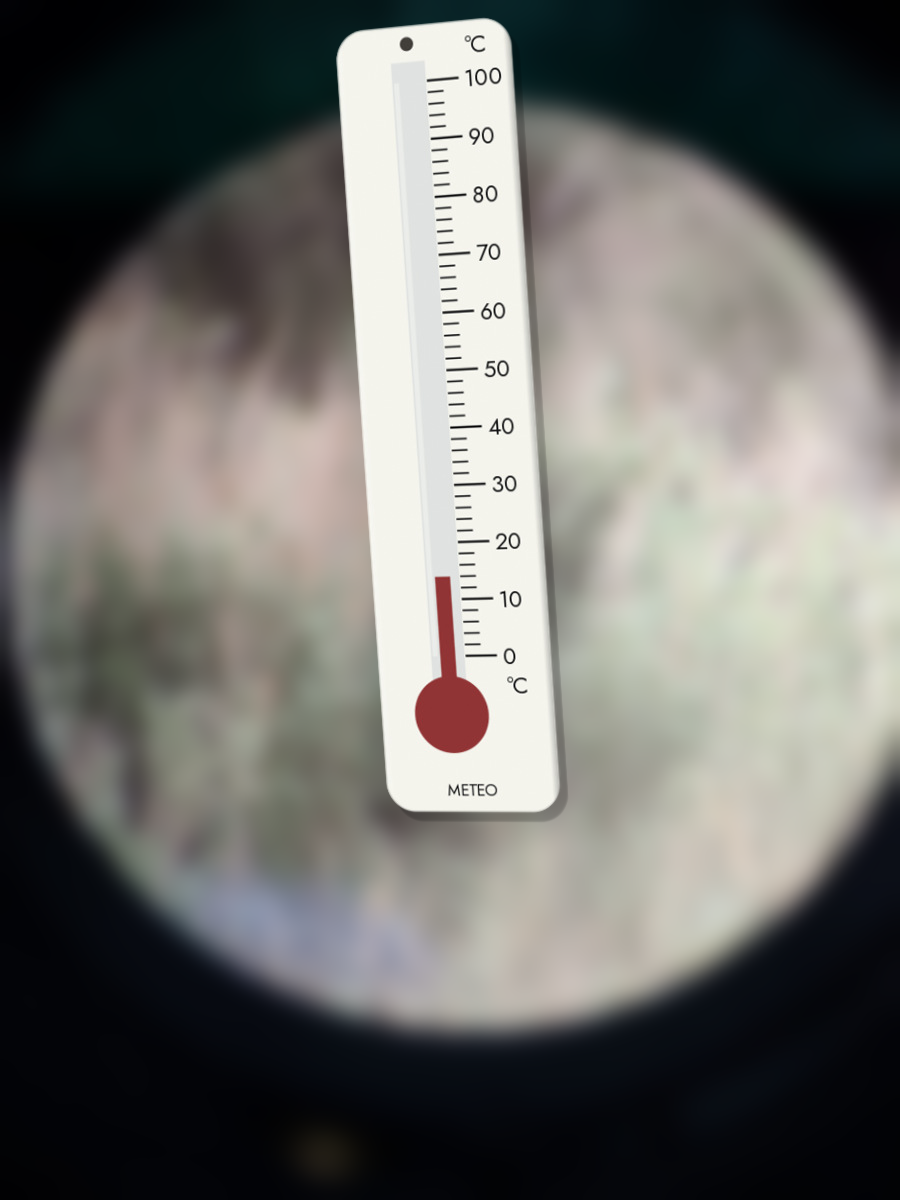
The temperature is 14°C
